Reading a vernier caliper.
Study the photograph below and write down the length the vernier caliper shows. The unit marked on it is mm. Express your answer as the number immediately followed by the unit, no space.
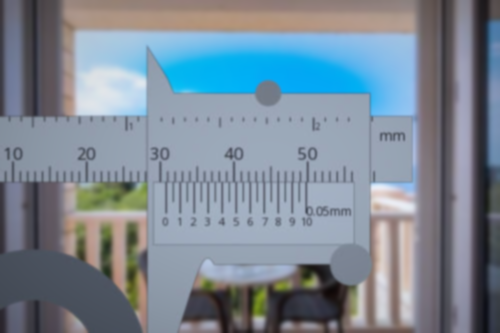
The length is 30.8mm
